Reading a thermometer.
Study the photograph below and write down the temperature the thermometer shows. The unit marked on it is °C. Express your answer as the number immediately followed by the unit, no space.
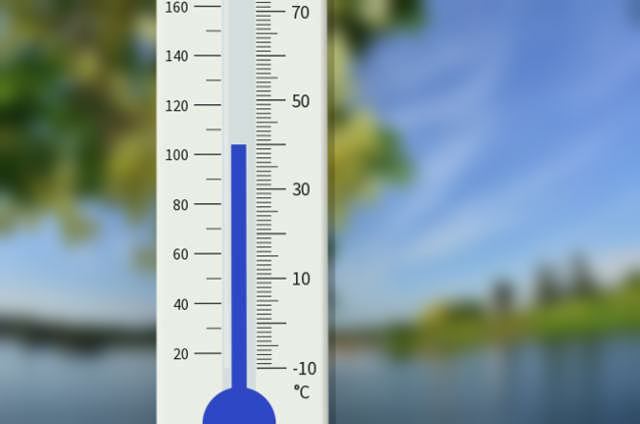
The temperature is 40°C
